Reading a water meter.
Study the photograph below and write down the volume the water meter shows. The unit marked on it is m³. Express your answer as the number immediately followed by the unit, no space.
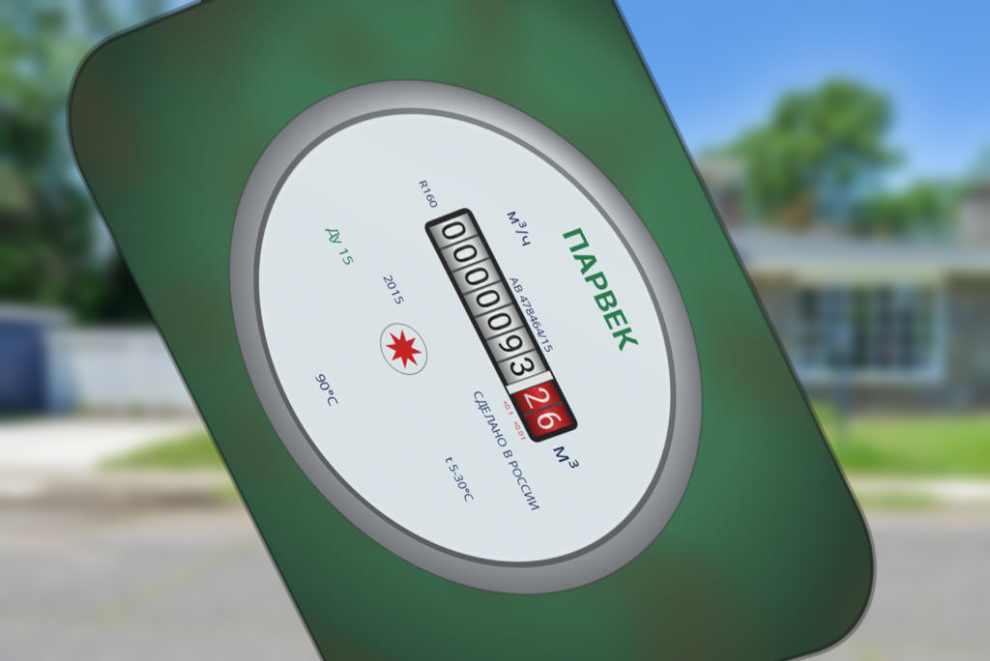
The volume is 93.26m³
